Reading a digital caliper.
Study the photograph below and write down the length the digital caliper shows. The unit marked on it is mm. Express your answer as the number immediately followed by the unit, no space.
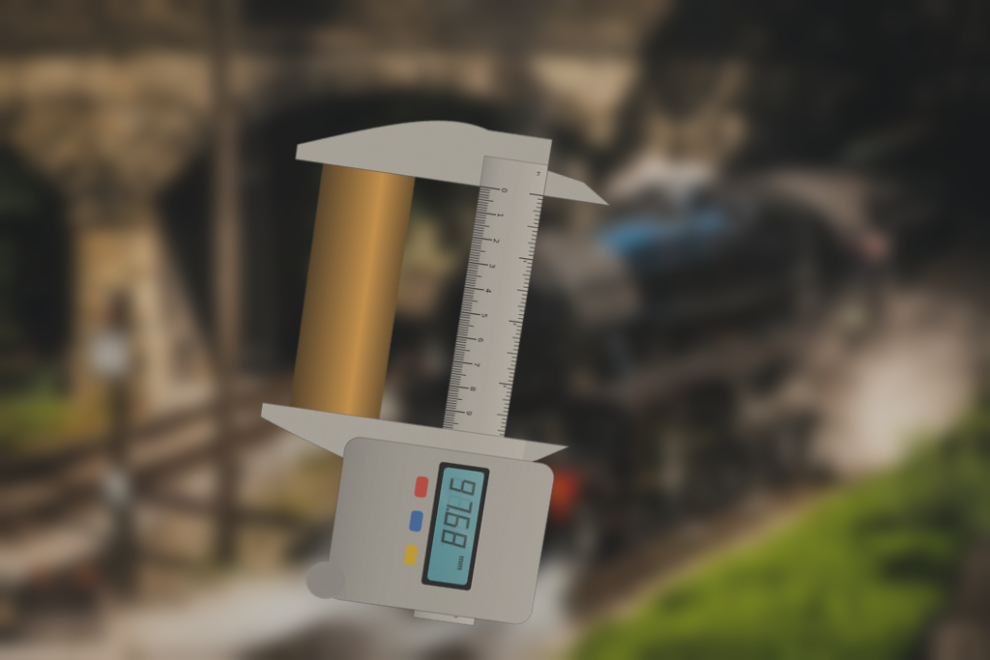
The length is 97.68mm
